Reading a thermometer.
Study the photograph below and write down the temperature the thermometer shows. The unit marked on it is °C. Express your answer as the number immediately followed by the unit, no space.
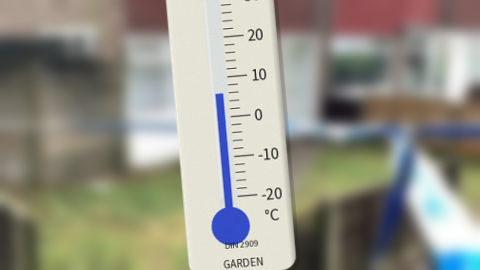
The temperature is 6°C
